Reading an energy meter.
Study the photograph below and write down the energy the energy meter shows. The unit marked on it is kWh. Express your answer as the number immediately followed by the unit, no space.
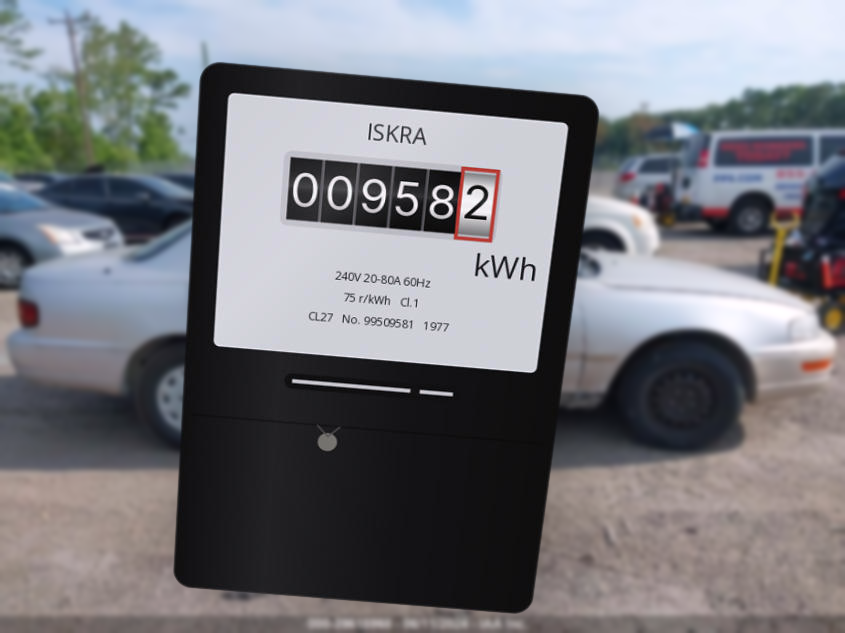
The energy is 958.2kWh
